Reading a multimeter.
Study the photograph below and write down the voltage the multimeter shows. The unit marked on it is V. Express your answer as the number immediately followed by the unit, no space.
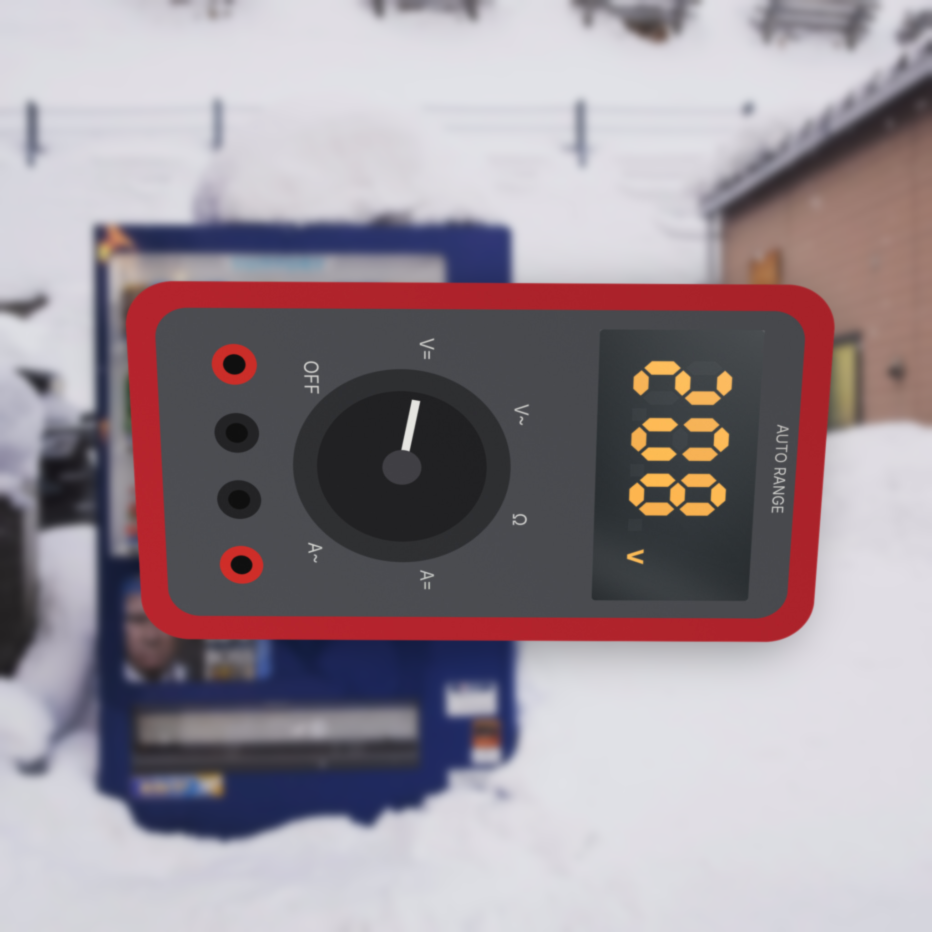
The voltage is 208V
